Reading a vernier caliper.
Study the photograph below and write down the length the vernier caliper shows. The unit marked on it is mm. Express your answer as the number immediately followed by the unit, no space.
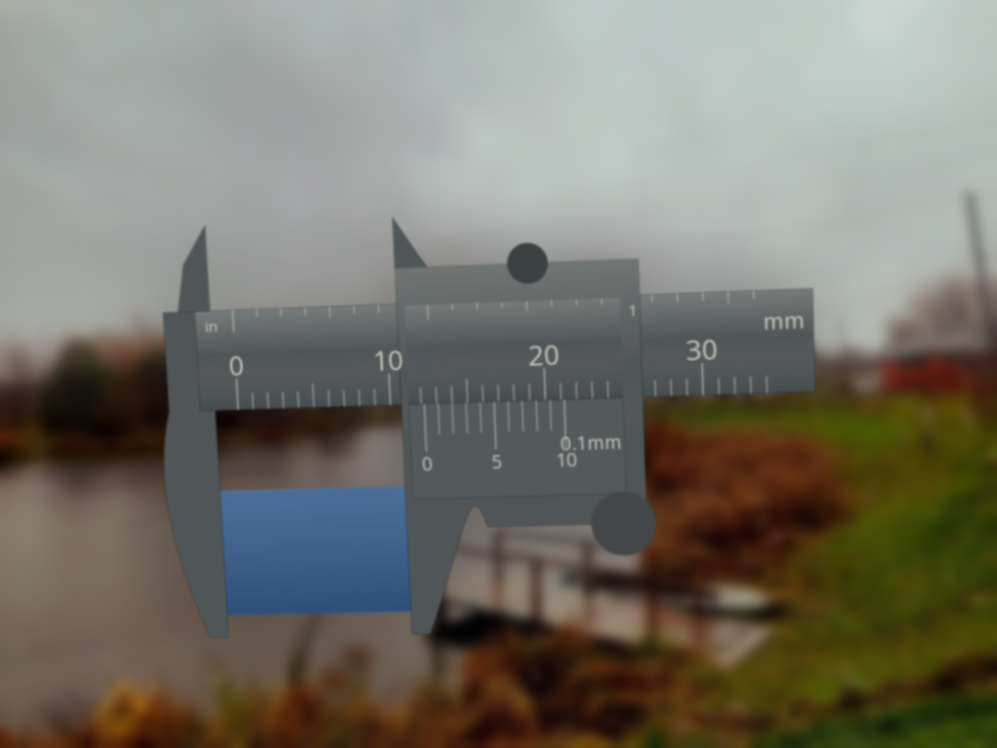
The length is 12.2mm
